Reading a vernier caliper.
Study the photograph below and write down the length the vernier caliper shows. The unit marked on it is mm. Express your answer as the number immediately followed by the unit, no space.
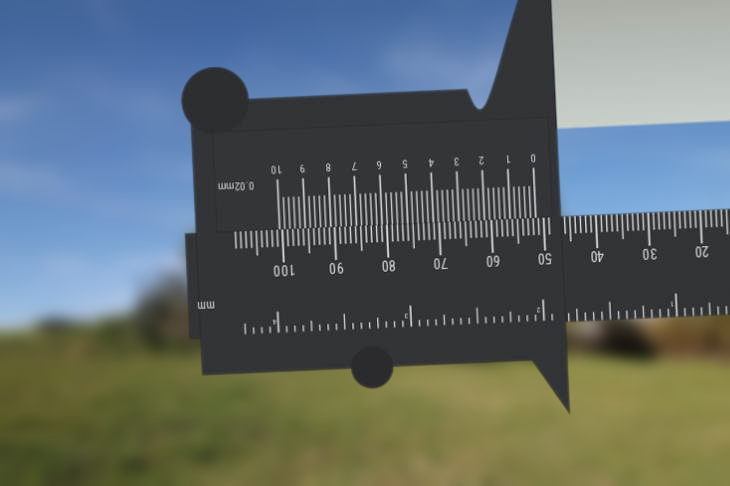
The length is 51.5mm
